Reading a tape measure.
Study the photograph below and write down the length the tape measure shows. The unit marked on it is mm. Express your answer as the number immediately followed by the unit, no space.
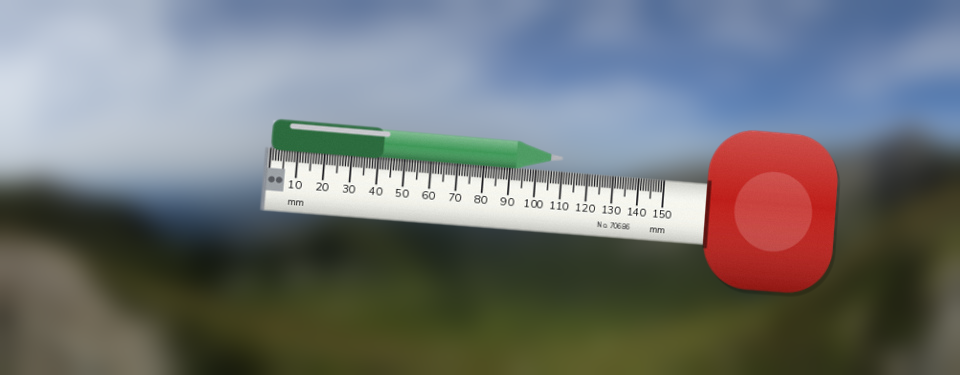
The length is 110mm
